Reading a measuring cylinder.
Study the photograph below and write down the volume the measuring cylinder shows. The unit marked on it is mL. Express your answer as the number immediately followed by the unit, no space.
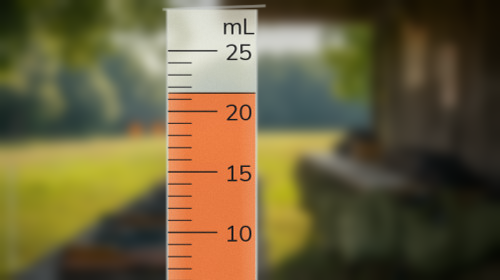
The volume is 21.5mL
